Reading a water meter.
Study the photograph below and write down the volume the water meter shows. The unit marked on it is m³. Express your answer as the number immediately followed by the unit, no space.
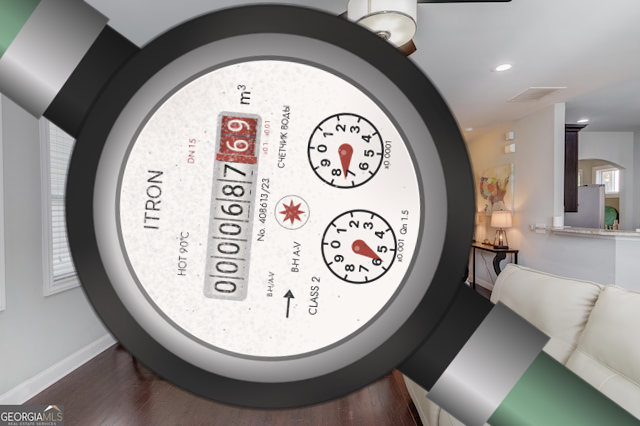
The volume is 687.6957m³
